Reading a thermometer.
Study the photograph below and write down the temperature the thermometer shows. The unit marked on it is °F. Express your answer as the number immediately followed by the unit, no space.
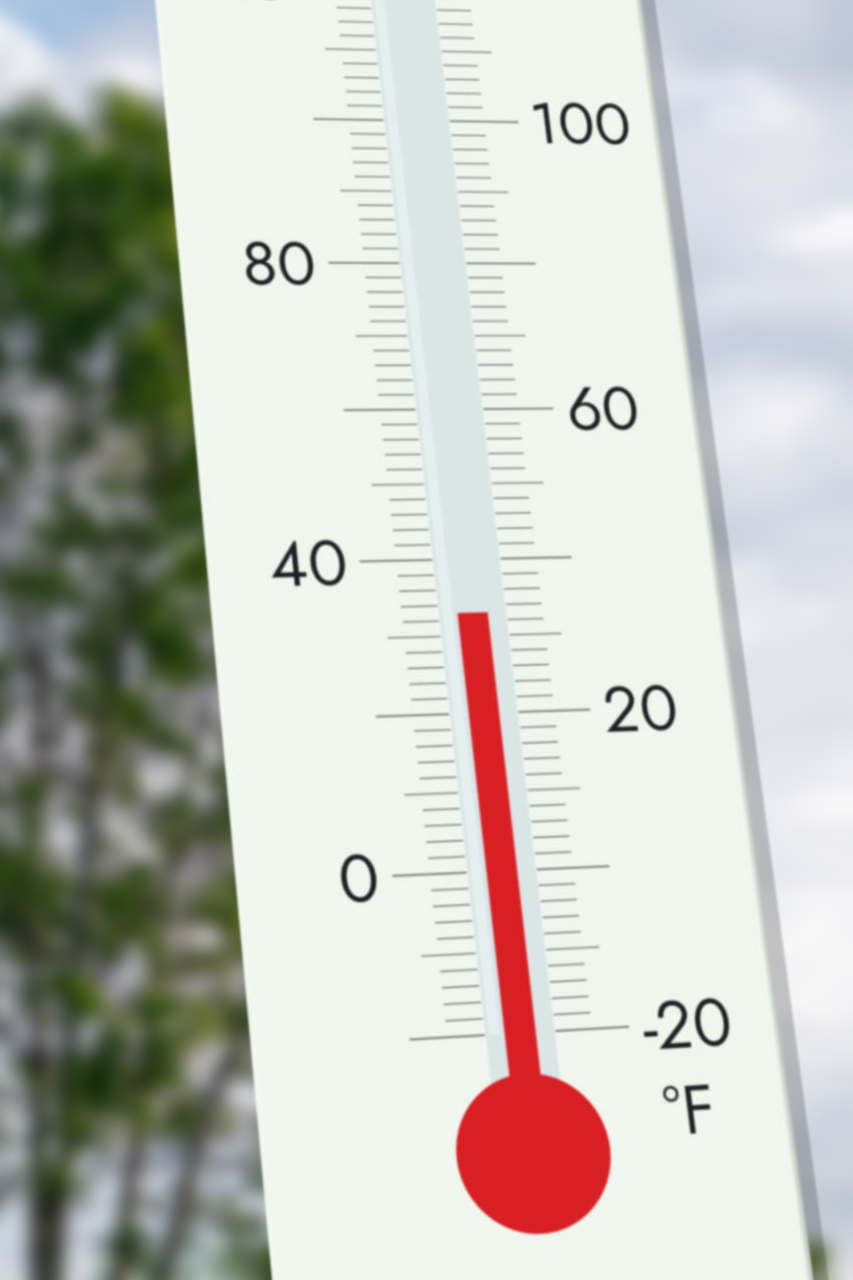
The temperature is 33°F
